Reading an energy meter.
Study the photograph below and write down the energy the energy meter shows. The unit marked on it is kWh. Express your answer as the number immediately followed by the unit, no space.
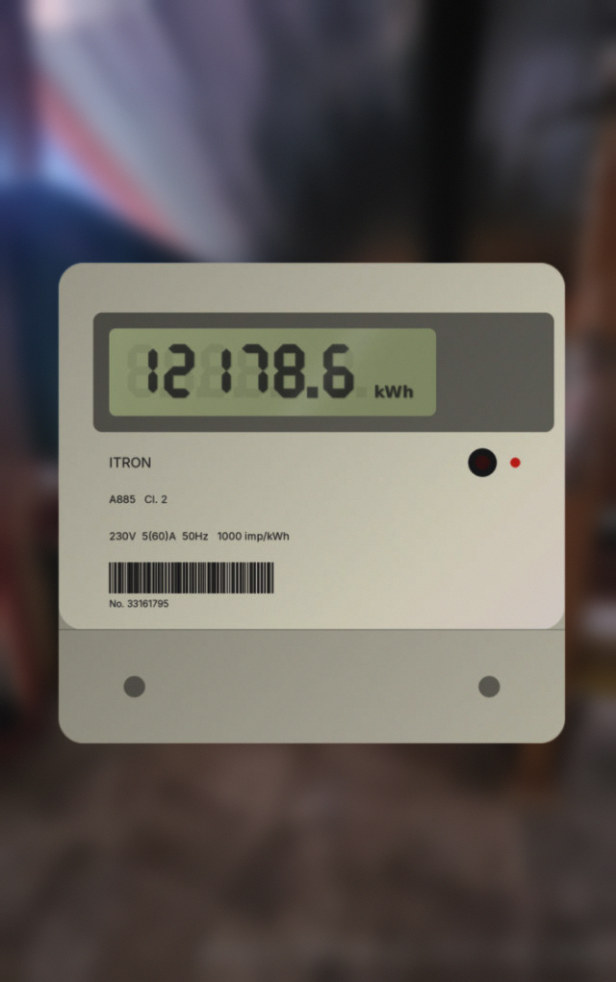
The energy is 12178.6kWh
